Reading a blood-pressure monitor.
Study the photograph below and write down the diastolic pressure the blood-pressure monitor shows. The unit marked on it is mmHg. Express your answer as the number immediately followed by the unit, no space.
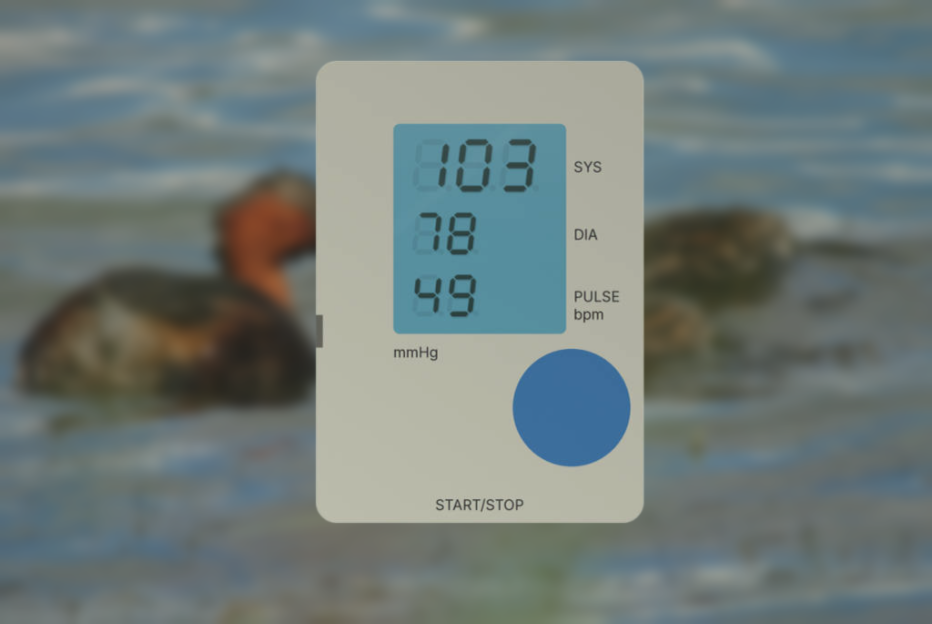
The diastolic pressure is 78mmHg
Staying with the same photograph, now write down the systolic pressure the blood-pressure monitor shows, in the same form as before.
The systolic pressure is 103mmHg
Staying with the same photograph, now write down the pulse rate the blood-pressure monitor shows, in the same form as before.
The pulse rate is 49bpm
